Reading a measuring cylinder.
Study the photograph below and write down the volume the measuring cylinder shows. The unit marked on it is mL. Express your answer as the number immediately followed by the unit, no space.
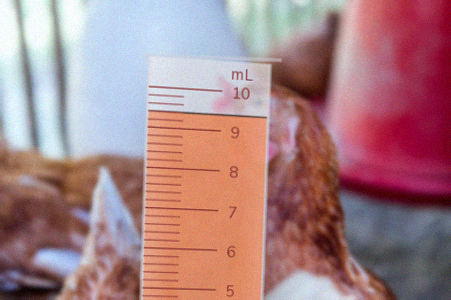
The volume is 9.4mL
